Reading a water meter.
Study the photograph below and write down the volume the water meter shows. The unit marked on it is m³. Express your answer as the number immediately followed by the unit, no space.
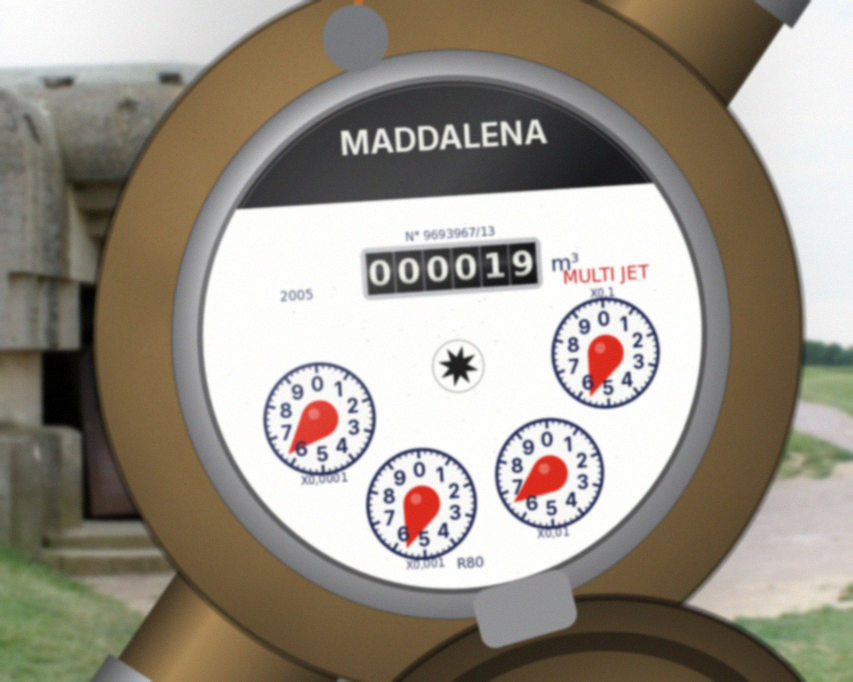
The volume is 19.5656m³
